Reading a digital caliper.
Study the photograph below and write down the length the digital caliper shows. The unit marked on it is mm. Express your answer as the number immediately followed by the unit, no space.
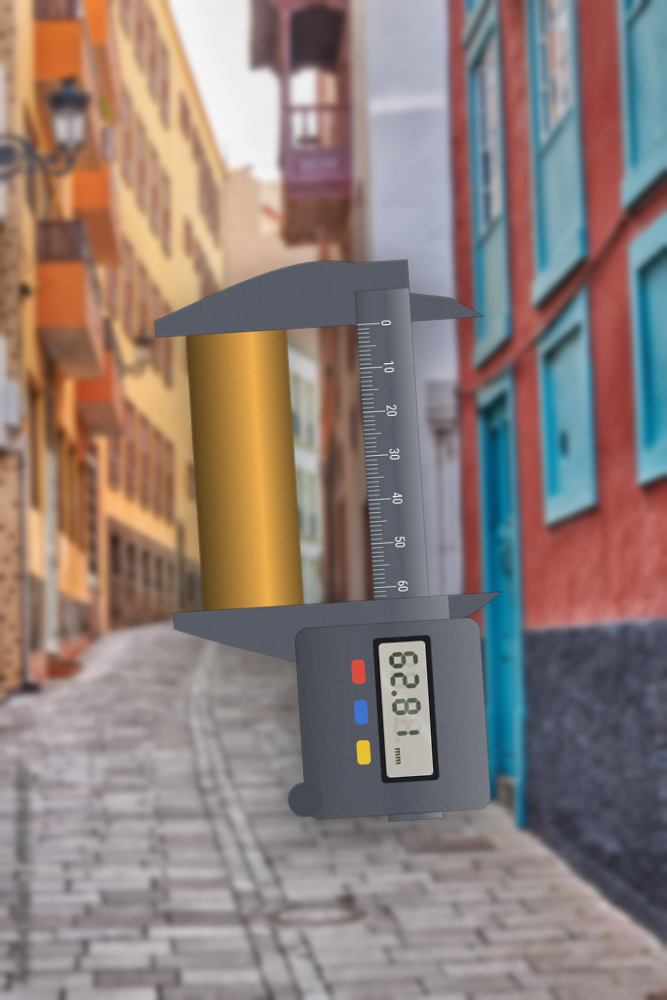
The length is 62.81mm
